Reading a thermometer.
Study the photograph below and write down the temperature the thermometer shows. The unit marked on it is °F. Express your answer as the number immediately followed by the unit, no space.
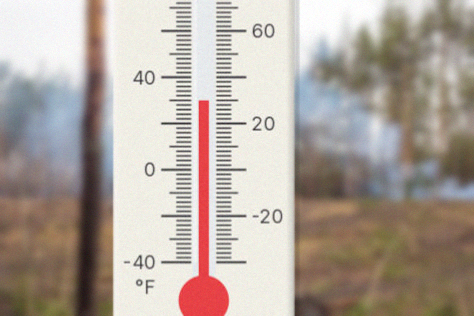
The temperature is 30°F
